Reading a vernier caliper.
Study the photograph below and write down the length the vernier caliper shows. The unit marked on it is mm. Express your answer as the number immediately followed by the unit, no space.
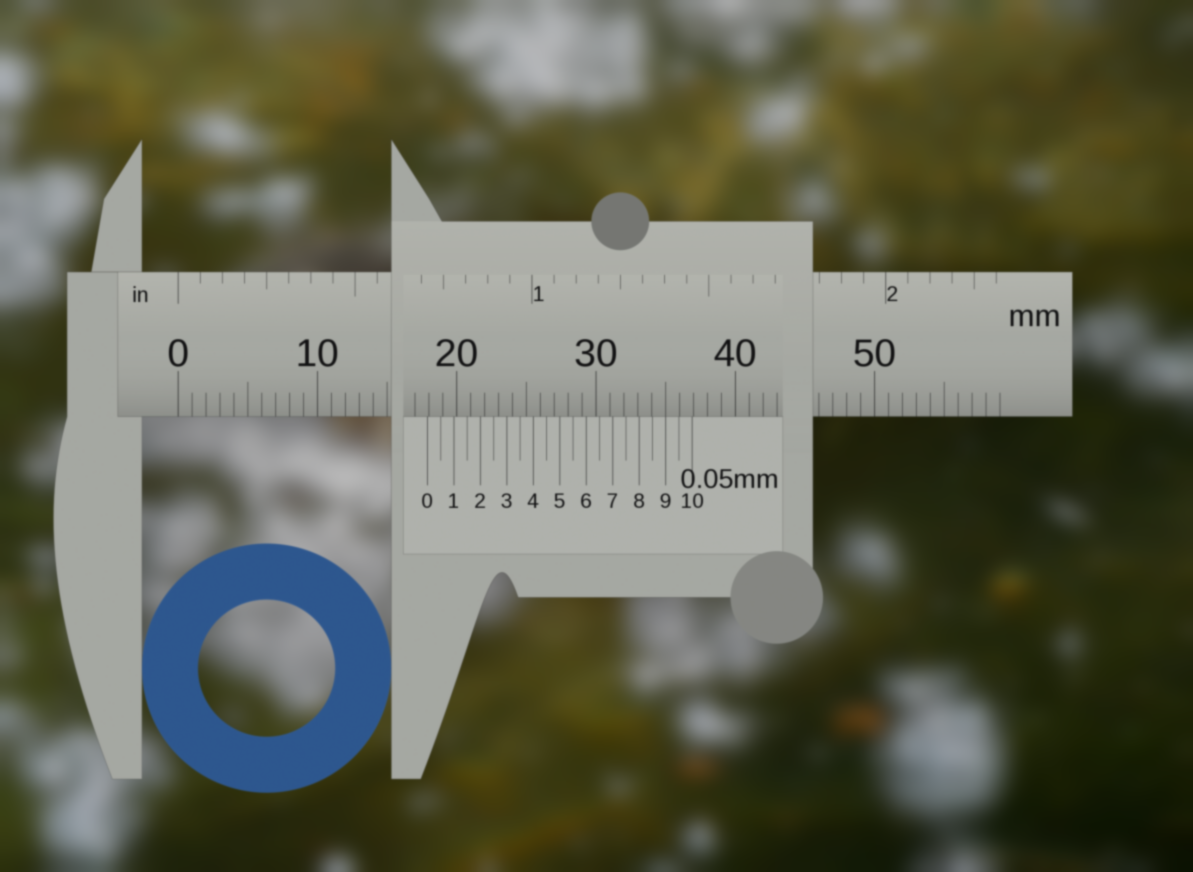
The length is 17.9mm
